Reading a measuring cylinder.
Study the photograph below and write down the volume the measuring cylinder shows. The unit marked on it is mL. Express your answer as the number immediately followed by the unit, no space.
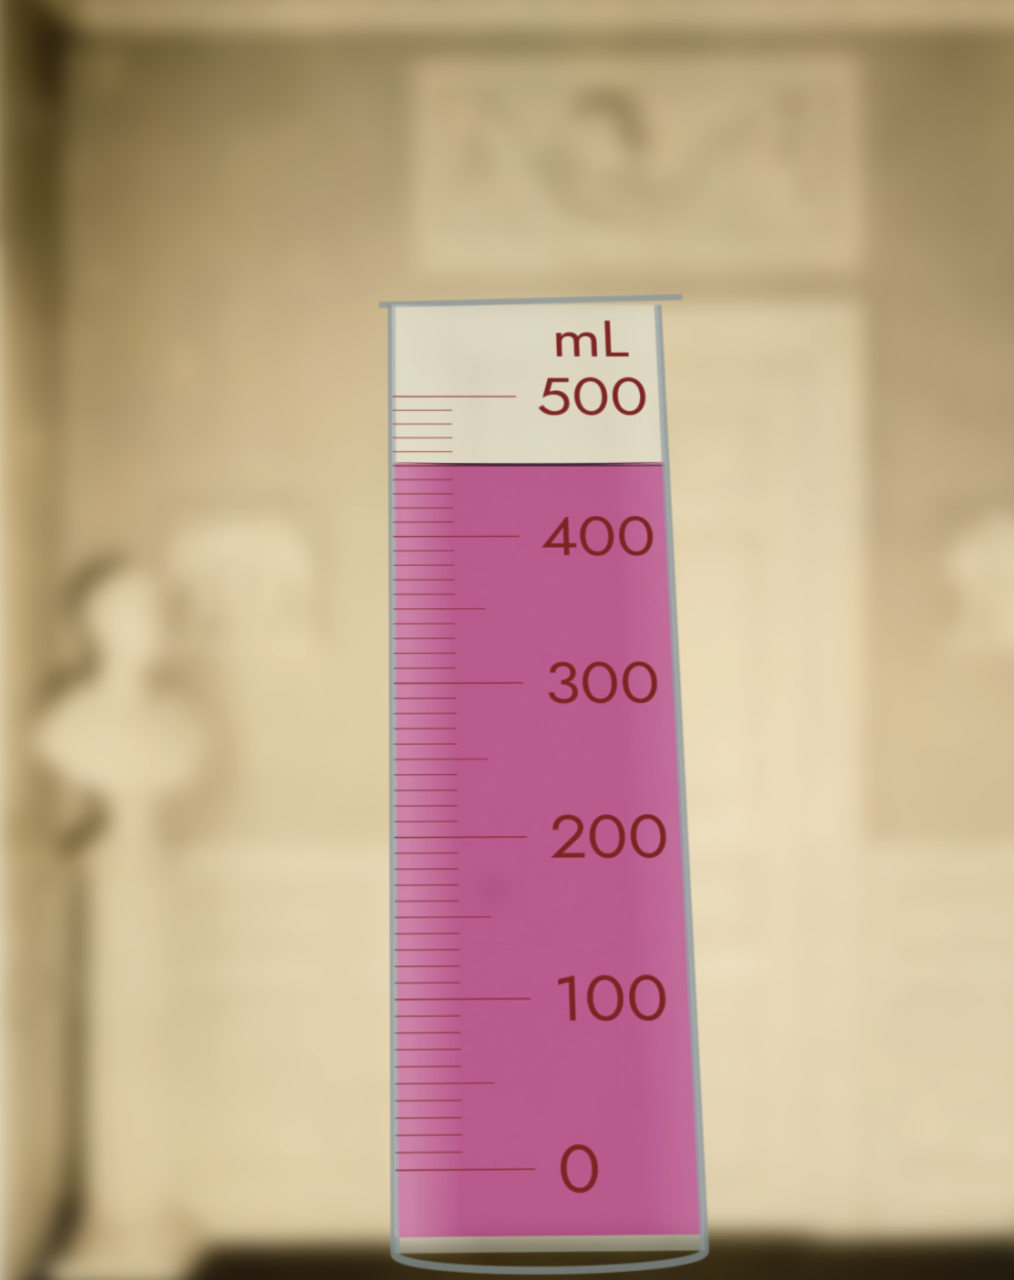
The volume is 450mL
